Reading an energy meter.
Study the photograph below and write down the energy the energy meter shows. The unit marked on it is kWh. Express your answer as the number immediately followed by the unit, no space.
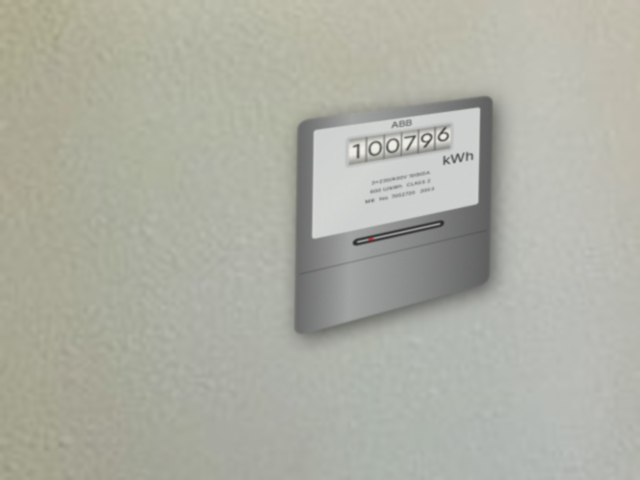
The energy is 100796kWh
